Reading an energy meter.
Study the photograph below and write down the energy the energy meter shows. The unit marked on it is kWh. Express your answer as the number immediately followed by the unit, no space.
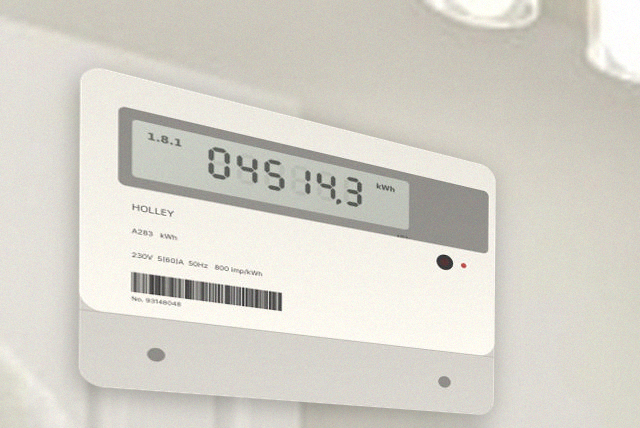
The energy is 4514.3kWh
